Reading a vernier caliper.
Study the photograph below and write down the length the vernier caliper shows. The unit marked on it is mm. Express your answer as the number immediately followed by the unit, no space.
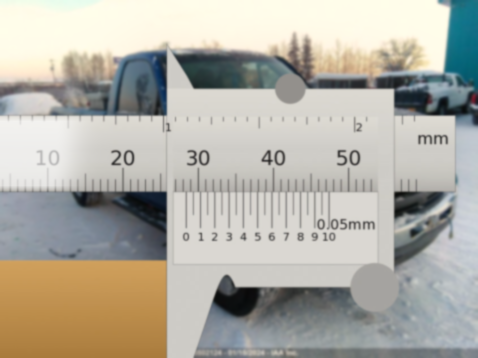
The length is 28.4mm
